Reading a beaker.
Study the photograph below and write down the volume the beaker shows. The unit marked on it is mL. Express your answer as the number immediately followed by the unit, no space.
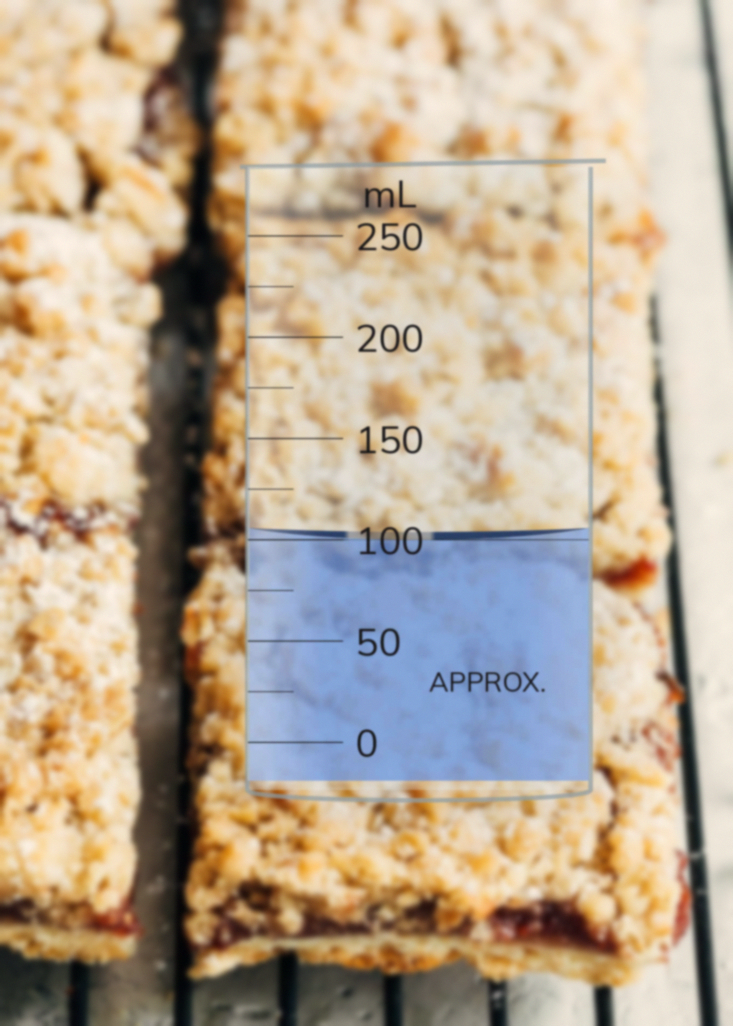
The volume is 100mL
